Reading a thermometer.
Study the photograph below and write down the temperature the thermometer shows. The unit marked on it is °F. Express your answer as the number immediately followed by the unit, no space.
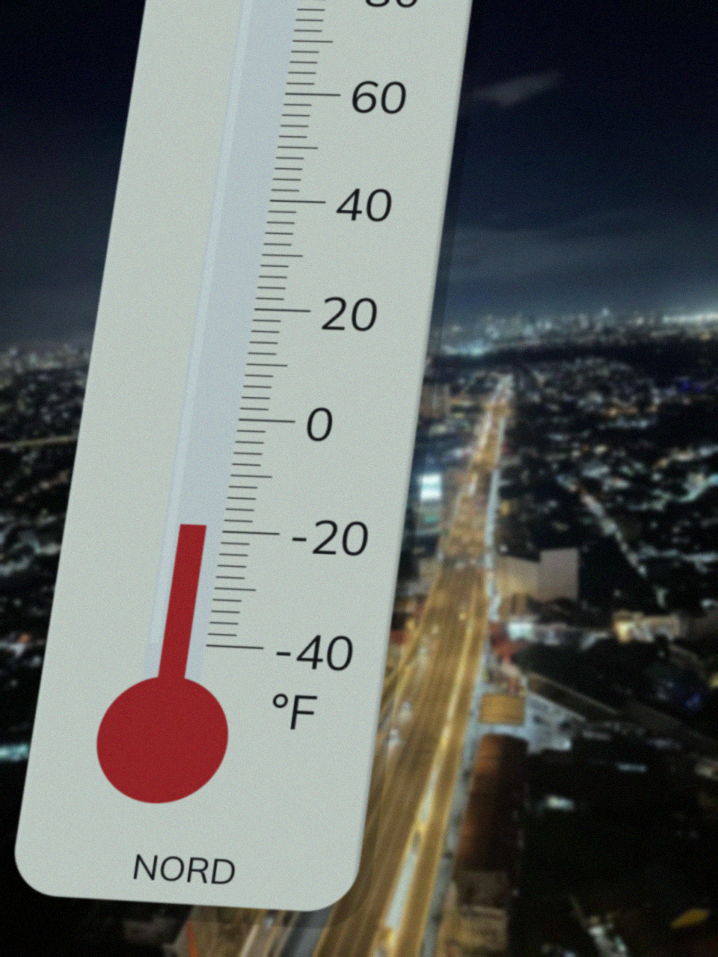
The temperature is -19°F
